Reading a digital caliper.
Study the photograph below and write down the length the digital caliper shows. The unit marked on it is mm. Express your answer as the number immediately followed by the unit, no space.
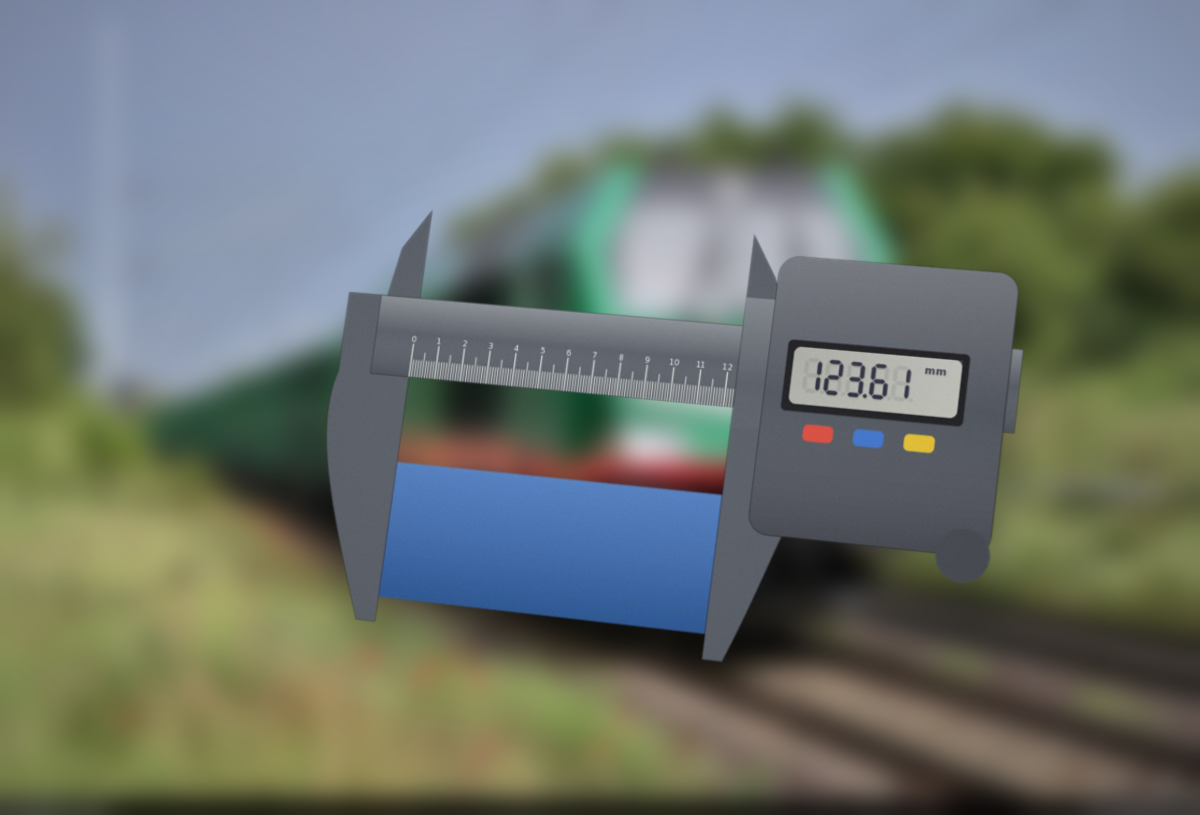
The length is 123.61mm
